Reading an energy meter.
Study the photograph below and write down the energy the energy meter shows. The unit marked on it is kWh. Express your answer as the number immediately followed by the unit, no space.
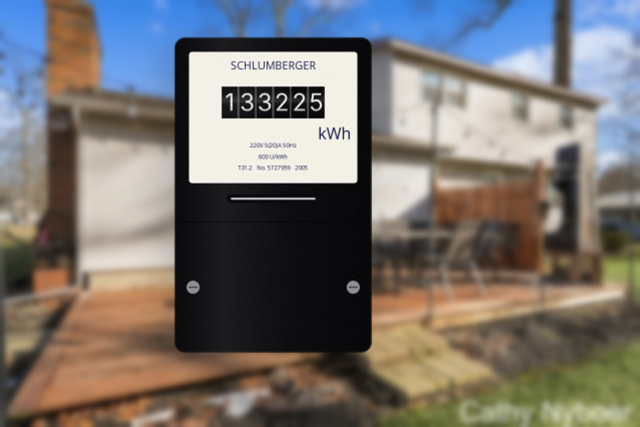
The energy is 133225kWh
